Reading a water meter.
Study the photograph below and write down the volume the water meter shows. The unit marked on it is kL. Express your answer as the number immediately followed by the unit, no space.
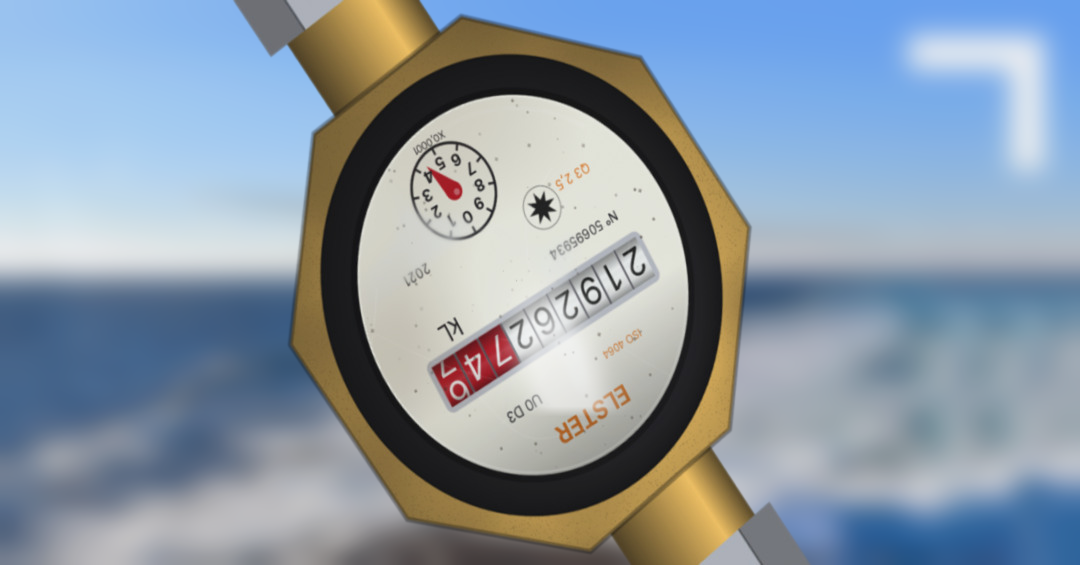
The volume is 219262.7464kL
